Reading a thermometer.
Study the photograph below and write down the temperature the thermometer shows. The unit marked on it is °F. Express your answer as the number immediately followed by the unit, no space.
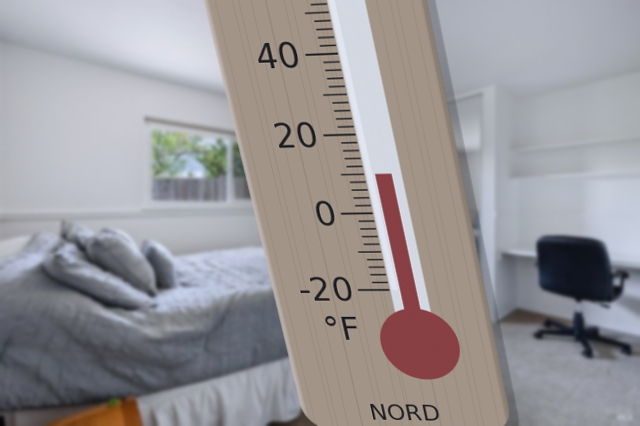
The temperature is 10°F
